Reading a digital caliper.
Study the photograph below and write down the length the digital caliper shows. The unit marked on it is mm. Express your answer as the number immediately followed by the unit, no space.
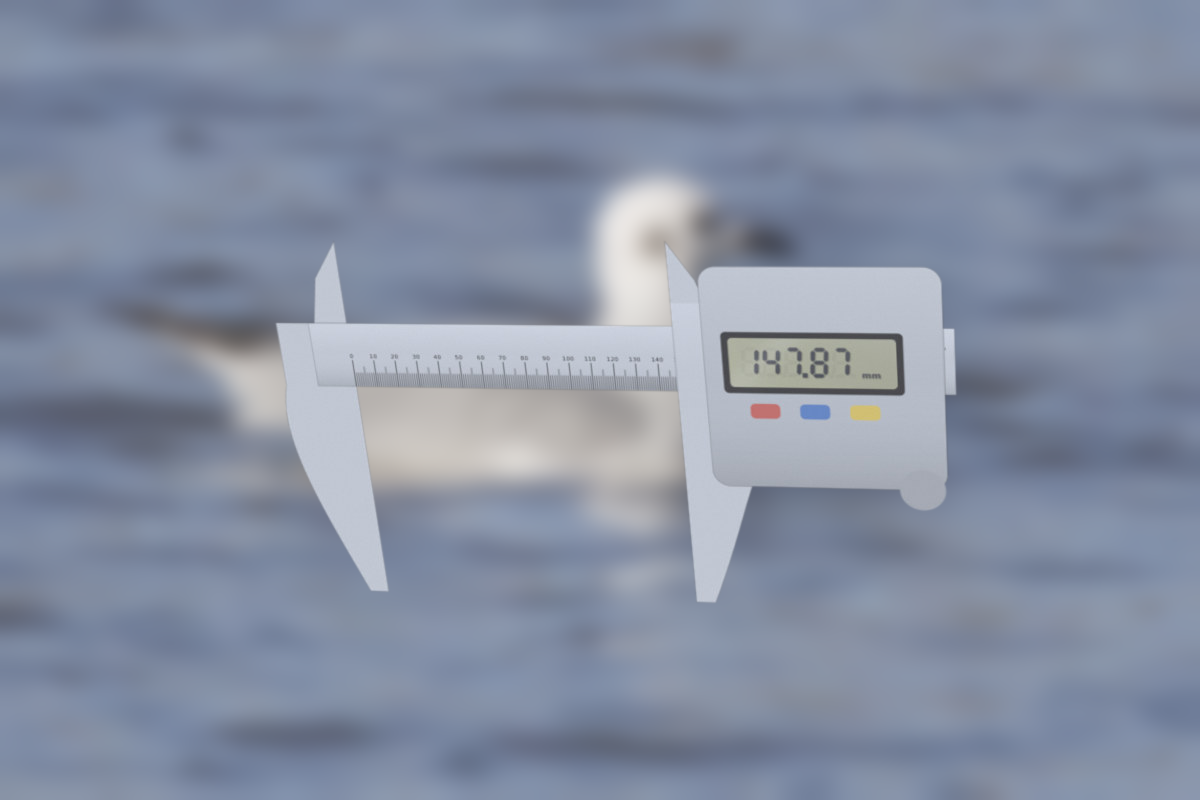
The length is 147.87mm
